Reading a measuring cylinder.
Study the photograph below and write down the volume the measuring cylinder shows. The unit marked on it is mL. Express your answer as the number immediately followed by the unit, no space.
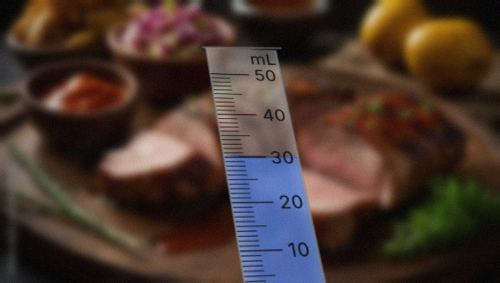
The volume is 30mL
